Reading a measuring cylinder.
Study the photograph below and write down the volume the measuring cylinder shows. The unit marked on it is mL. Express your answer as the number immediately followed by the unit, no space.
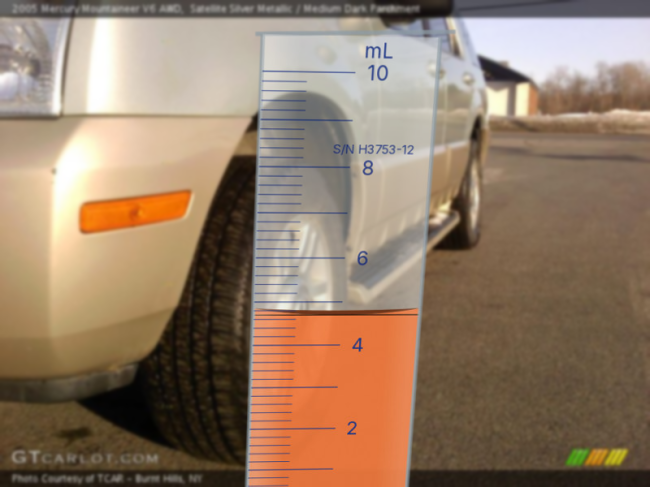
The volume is 4.7mL
